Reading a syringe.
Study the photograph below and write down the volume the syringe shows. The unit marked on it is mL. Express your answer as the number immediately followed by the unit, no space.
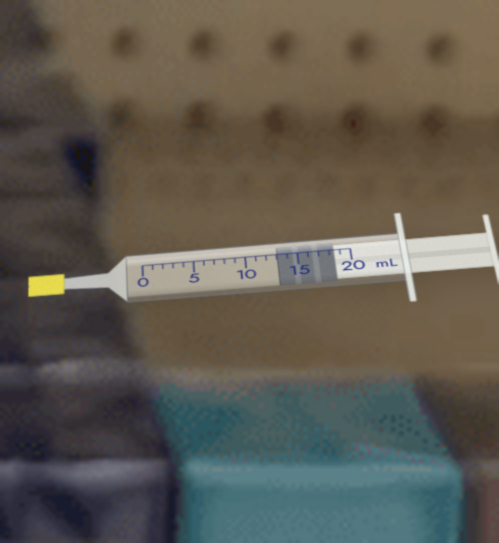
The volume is 13mL
